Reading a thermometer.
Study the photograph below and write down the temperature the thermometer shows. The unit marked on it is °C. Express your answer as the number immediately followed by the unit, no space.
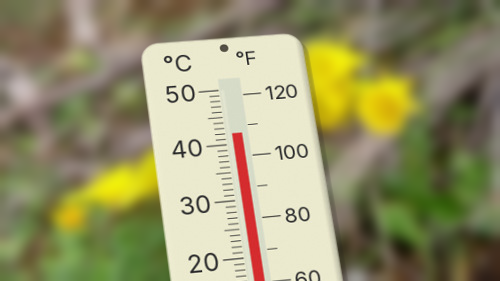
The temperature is 42°C
